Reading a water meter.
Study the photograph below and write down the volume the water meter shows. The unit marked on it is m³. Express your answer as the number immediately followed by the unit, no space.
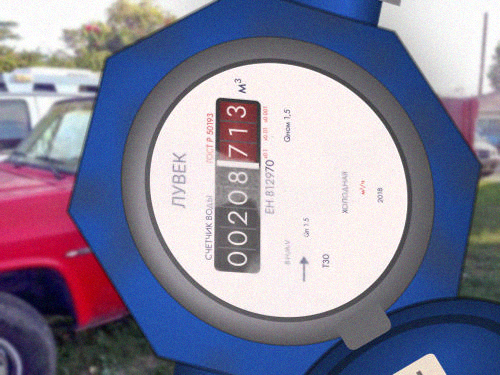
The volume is 208.713m³
